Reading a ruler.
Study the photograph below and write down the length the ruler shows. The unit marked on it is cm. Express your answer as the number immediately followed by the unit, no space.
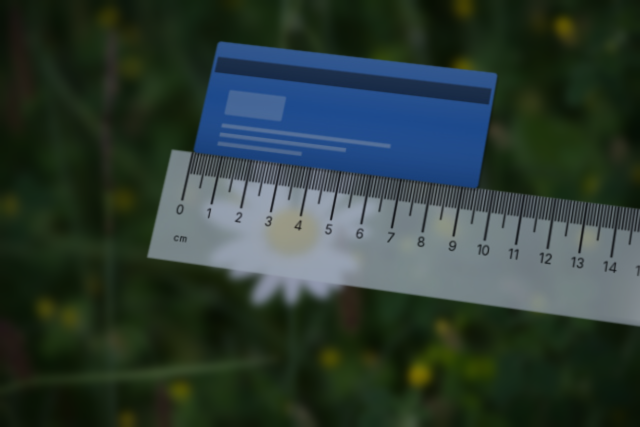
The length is 9.5cm
